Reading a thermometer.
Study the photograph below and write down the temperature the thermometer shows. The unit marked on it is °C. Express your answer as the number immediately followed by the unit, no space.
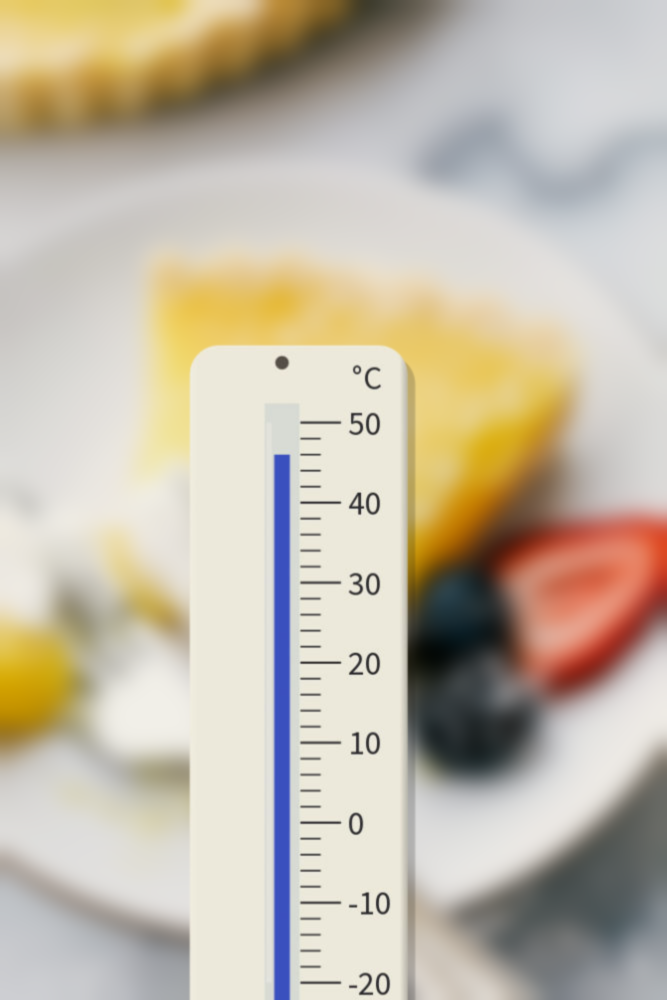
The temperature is 46°C
